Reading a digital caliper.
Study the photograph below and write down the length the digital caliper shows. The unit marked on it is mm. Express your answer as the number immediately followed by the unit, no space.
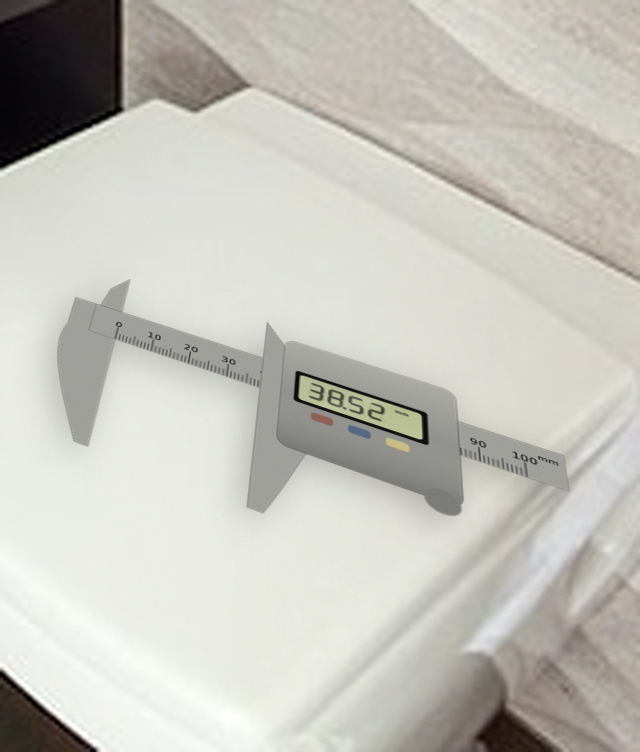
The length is 38.52mm
